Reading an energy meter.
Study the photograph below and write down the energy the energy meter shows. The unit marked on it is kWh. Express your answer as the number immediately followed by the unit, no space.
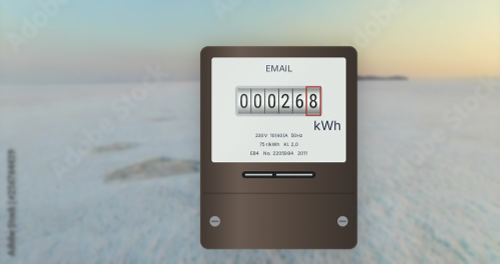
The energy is 26.8kWh
